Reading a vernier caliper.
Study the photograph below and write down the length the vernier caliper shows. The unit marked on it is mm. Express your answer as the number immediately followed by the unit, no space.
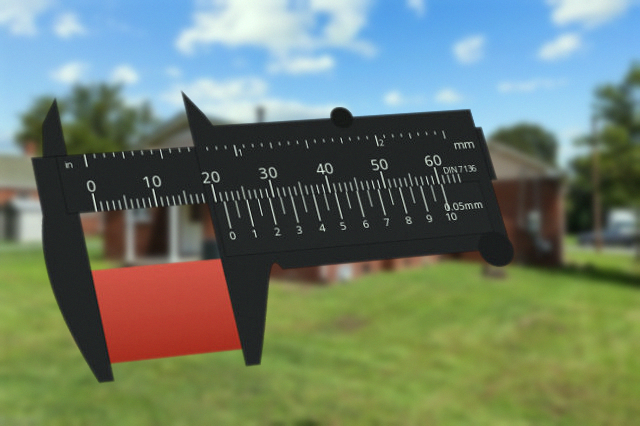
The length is 21.4mm
